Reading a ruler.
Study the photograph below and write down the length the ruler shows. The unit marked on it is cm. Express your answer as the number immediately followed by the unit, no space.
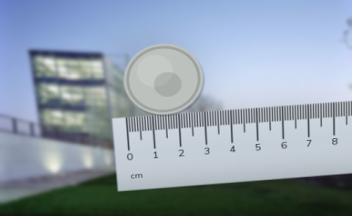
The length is 3cm
